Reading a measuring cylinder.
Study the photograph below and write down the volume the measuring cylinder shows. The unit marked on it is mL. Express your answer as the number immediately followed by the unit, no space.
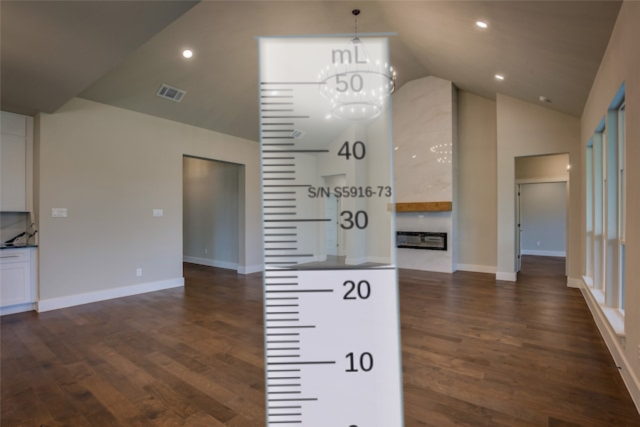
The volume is 23mL
